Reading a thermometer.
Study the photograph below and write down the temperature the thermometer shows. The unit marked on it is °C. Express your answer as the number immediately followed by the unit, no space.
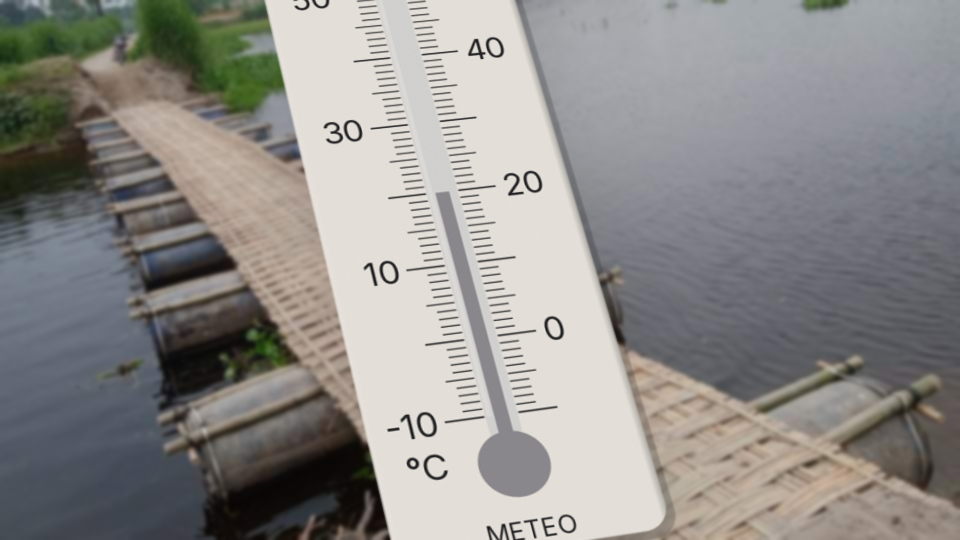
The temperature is 20°C
